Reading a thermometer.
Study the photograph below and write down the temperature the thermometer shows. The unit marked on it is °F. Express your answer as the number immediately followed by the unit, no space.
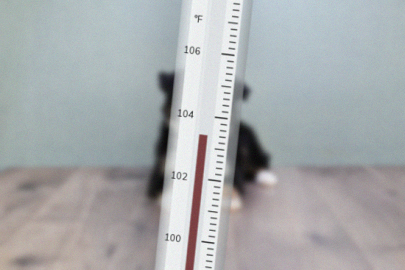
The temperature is 103.4°F
